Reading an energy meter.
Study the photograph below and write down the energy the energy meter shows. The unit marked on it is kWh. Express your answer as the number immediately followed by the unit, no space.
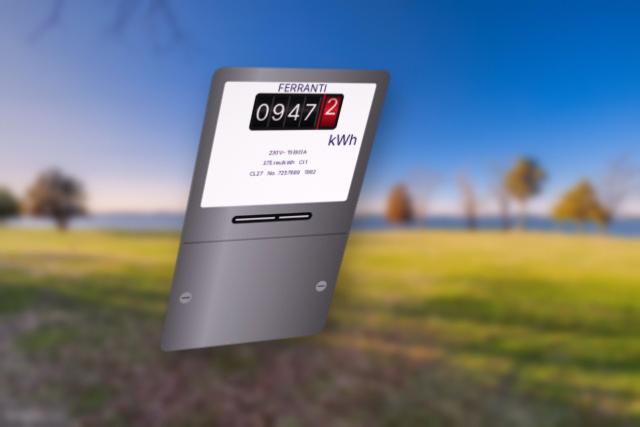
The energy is 947.2kWh
